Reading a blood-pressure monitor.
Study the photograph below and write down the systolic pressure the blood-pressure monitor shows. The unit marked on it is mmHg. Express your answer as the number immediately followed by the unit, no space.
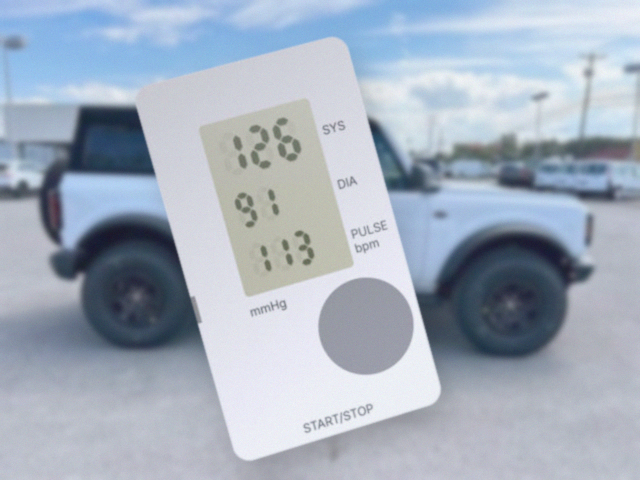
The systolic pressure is 126mmHg
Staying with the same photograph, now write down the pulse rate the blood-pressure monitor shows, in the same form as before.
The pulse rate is 113bpm
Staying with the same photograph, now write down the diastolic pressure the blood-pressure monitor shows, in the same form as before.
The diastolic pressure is 91mmHg
